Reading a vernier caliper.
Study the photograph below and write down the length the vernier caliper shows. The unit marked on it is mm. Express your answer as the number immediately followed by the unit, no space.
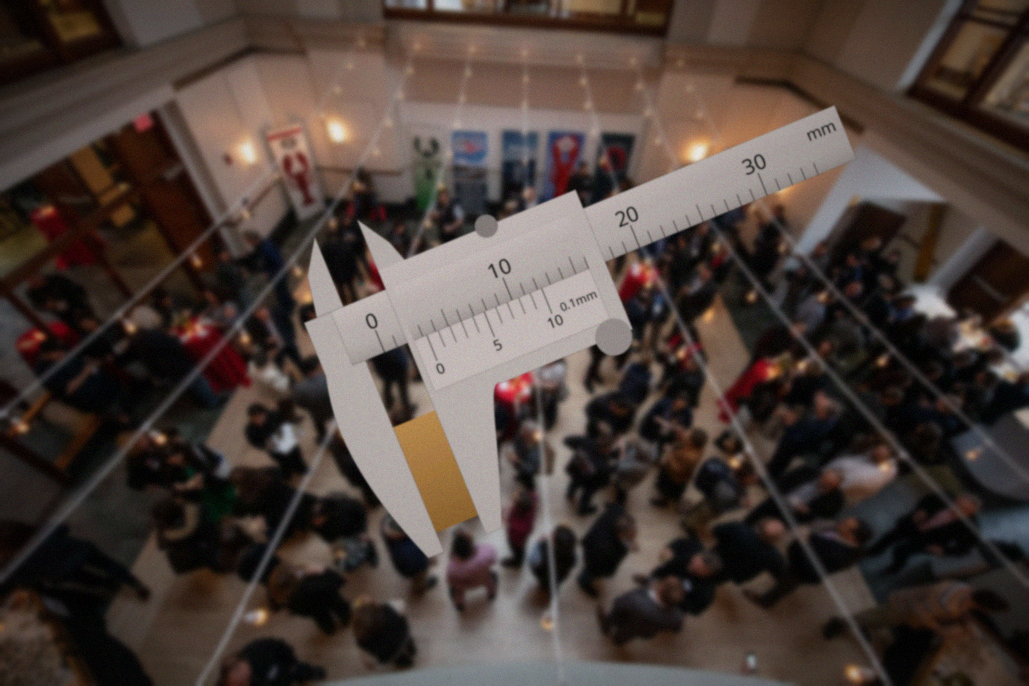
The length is 3.3mm
